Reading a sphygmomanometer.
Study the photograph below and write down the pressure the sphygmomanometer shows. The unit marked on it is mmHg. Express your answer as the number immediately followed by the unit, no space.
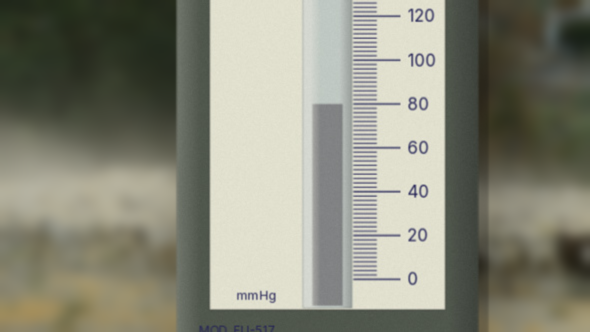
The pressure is 80mmHg
